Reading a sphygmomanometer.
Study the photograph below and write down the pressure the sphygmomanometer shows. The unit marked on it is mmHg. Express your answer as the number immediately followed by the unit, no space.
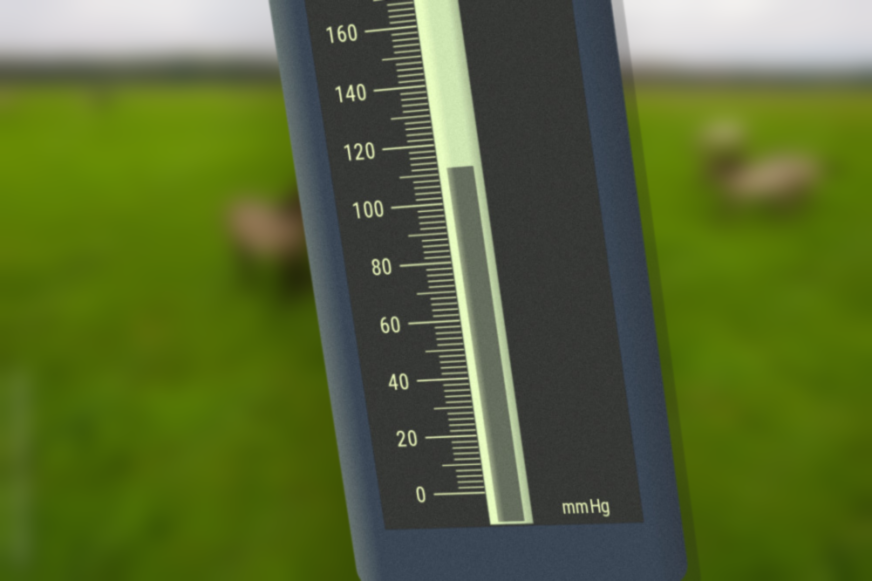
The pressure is 112mmHg
